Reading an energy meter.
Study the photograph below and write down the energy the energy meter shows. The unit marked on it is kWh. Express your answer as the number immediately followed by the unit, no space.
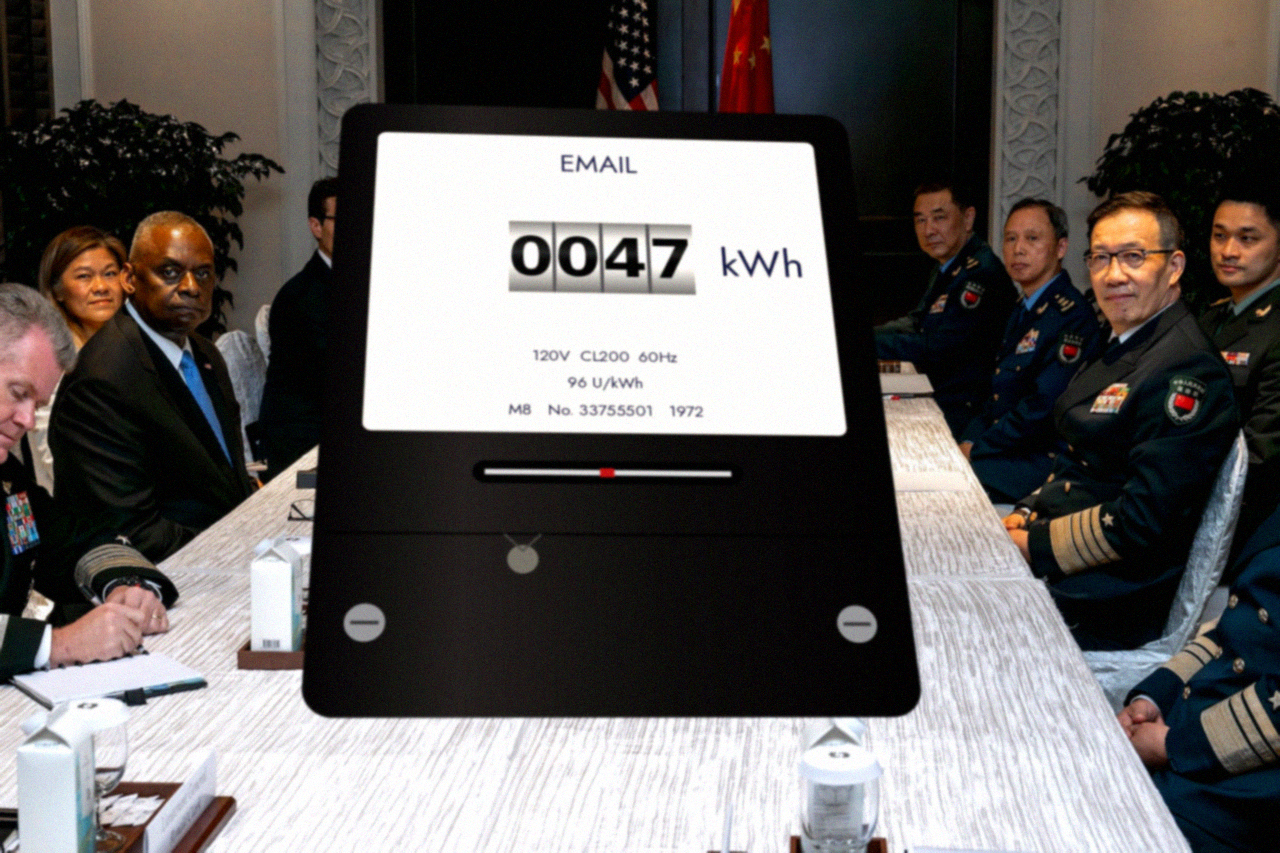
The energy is 47kWh
